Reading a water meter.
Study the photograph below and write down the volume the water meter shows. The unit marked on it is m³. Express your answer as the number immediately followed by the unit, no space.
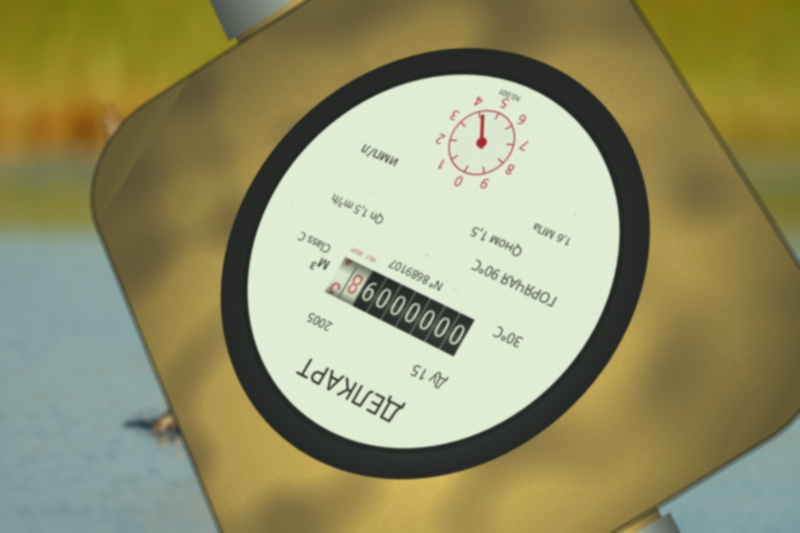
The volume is 9.834m³
